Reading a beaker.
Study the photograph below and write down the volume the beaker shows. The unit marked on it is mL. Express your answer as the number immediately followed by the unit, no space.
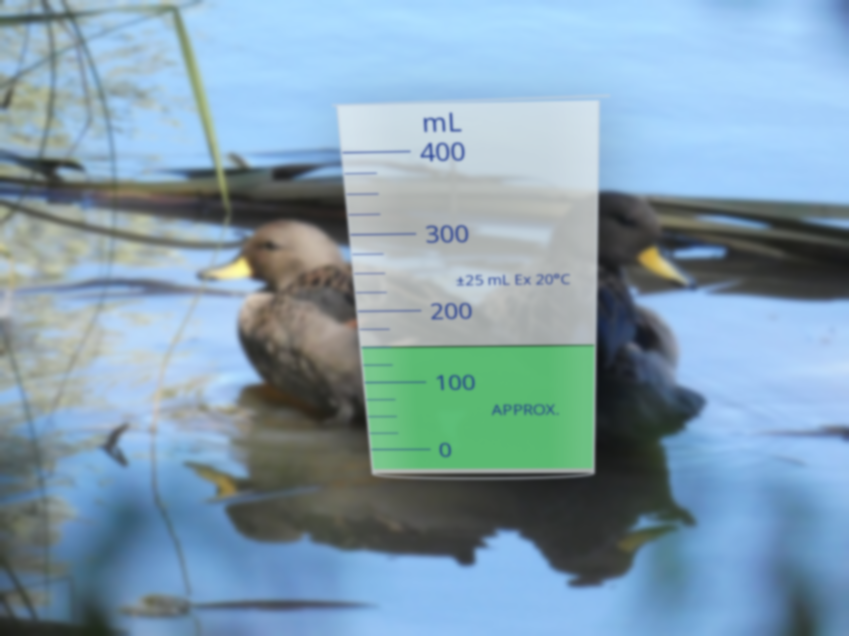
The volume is 150mL
